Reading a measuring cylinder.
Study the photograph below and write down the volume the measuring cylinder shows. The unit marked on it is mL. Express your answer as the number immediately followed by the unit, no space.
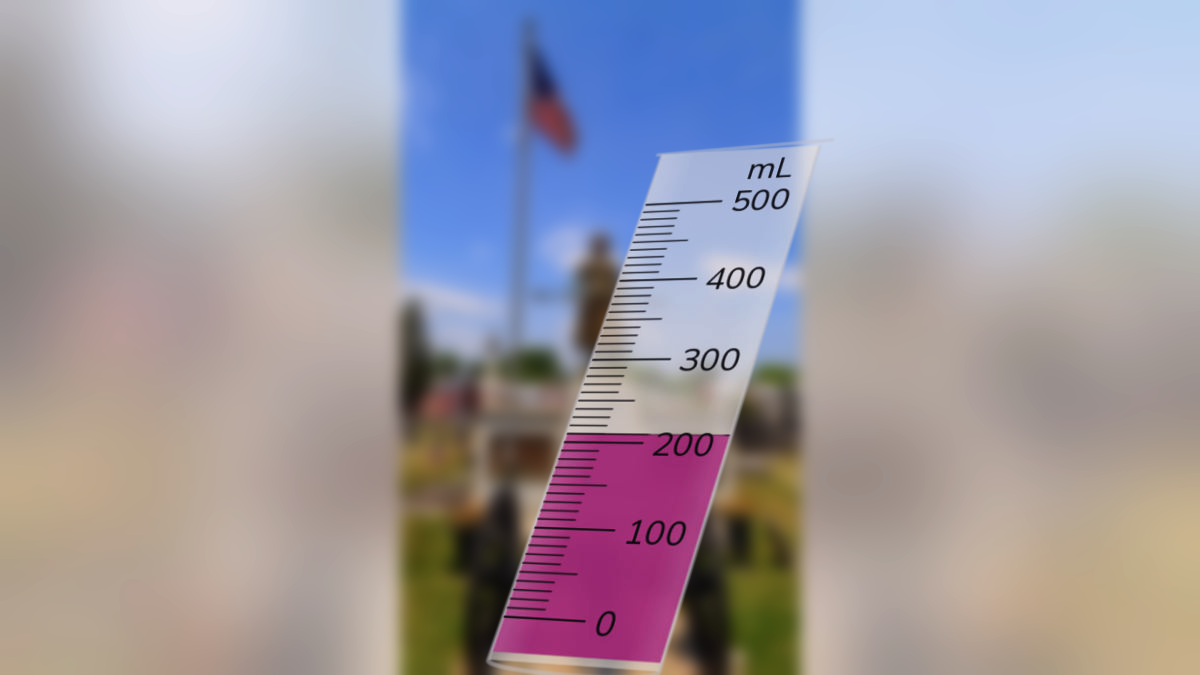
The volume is 210mL
